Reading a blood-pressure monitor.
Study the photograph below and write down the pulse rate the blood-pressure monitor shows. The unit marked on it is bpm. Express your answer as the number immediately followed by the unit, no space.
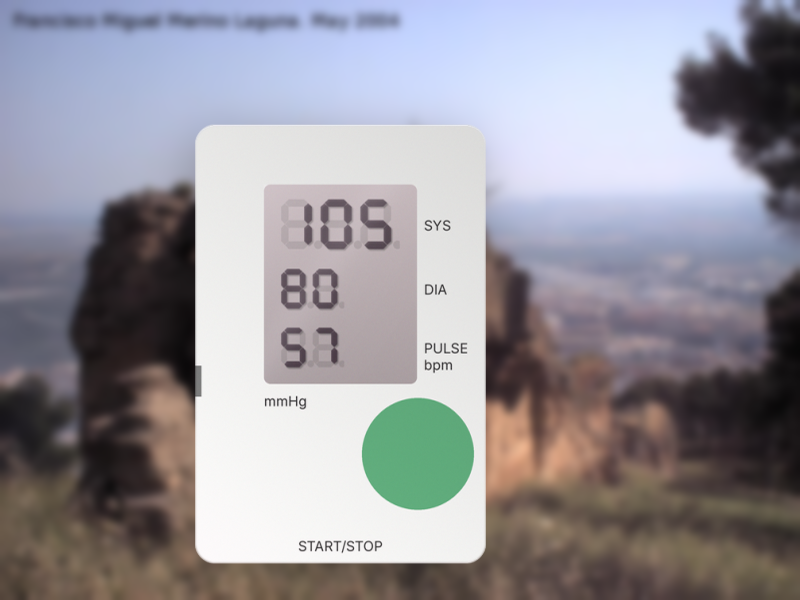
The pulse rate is 57bpm
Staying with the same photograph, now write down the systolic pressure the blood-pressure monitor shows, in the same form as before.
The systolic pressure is 105mmHg
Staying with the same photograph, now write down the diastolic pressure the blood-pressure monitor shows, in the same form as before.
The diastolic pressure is 80mmHg
